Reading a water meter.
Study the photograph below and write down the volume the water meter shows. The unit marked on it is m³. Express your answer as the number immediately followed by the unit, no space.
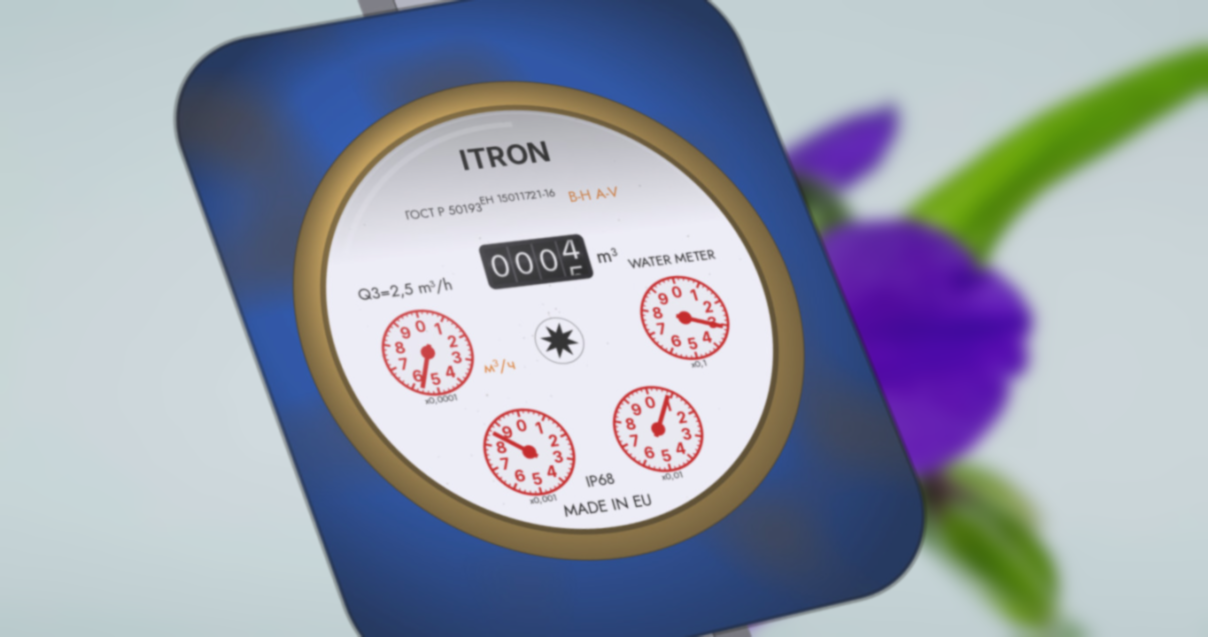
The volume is 4.3085m³
